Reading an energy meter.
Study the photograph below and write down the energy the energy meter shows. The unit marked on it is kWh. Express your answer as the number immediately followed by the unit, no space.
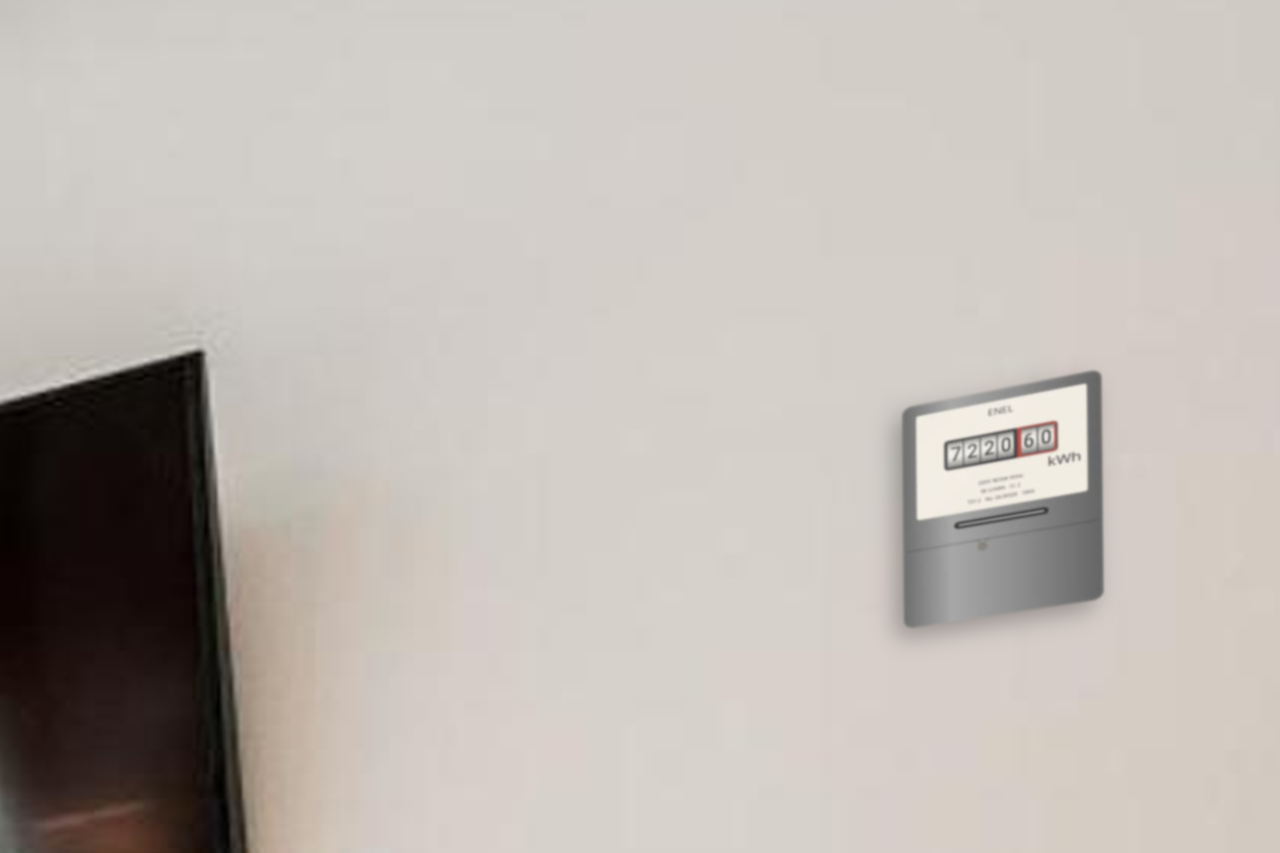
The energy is 7220.60kWh
